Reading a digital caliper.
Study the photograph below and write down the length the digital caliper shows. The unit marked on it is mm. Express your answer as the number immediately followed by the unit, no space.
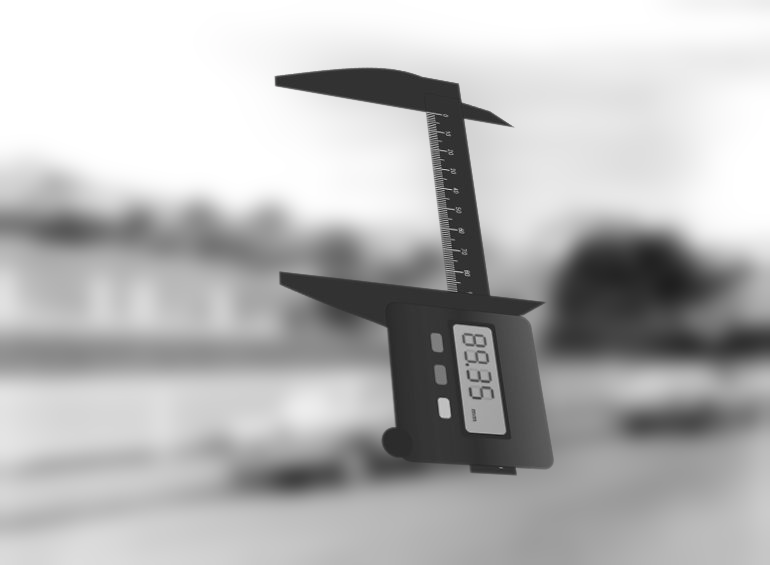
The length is 89.35mm
